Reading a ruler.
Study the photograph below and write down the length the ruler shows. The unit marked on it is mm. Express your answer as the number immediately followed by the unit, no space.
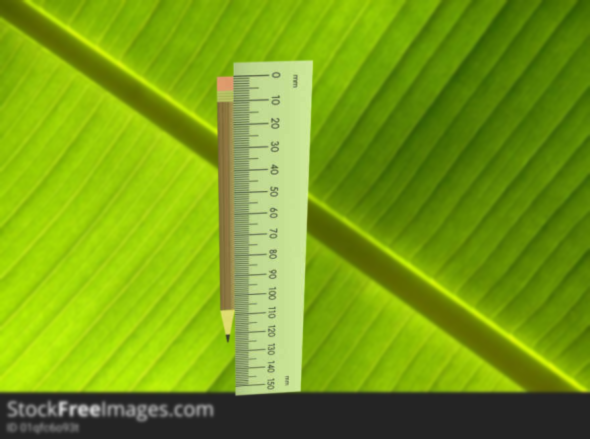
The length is 125mm
